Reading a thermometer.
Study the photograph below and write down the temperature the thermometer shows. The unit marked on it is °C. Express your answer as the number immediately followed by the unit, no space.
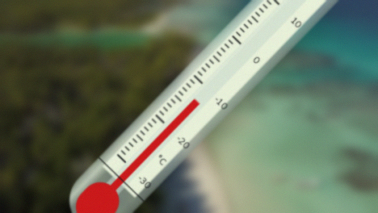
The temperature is -13°C
